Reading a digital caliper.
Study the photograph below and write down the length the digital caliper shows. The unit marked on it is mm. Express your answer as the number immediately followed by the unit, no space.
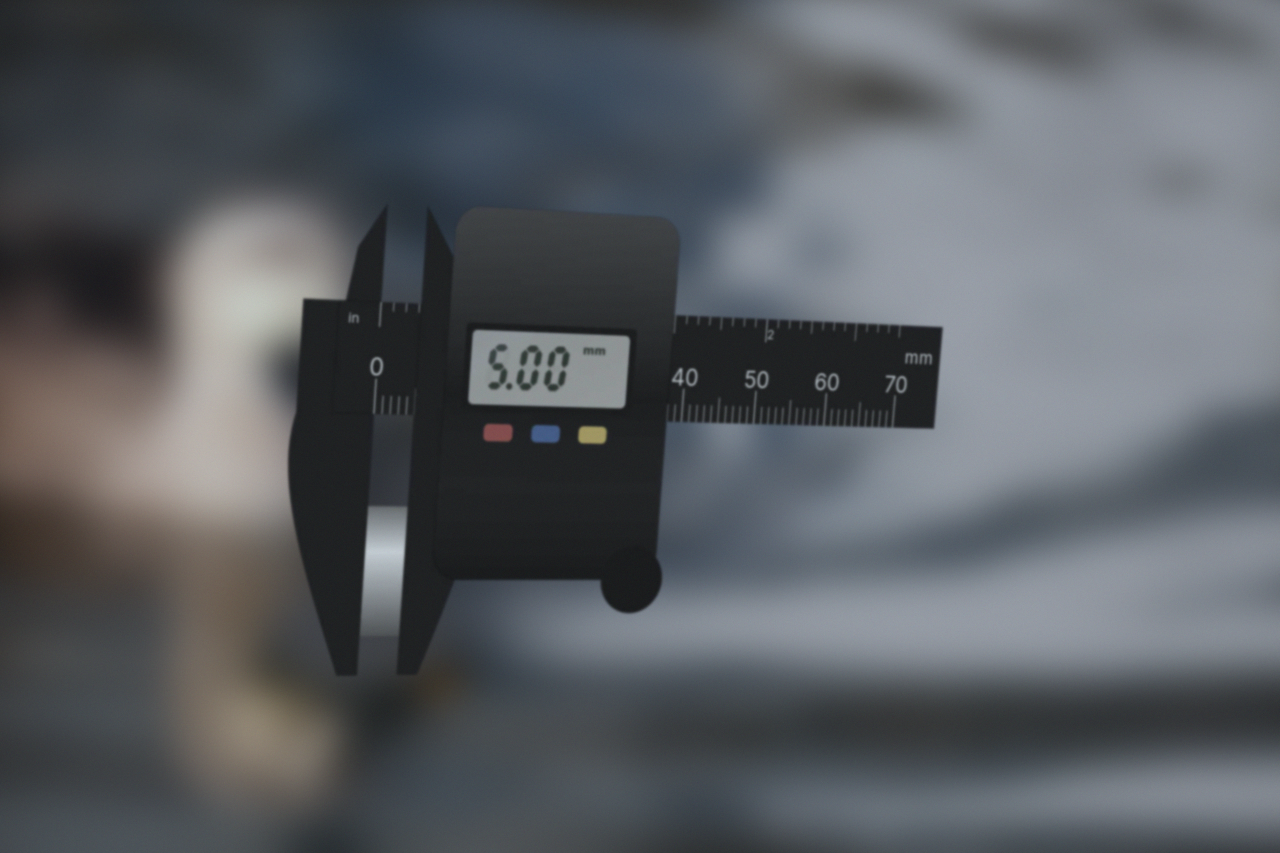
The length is 5.00mm
